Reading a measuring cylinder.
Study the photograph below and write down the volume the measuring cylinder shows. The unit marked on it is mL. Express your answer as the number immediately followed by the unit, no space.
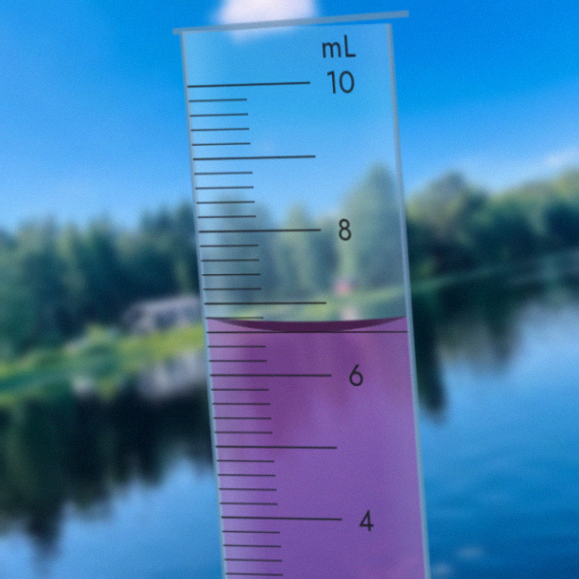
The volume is 6.6mL
